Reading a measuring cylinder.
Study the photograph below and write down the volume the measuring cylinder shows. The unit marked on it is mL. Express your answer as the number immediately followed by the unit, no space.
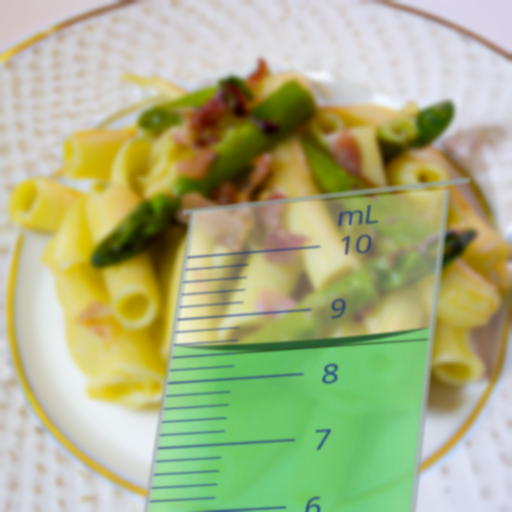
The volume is 8.4mL
